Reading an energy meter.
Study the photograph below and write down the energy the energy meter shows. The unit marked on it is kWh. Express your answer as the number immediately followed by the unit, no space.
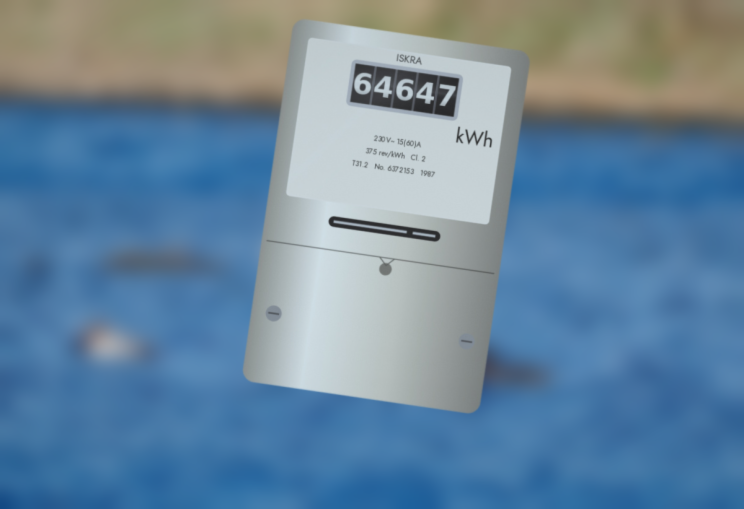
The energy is 64647kWh
